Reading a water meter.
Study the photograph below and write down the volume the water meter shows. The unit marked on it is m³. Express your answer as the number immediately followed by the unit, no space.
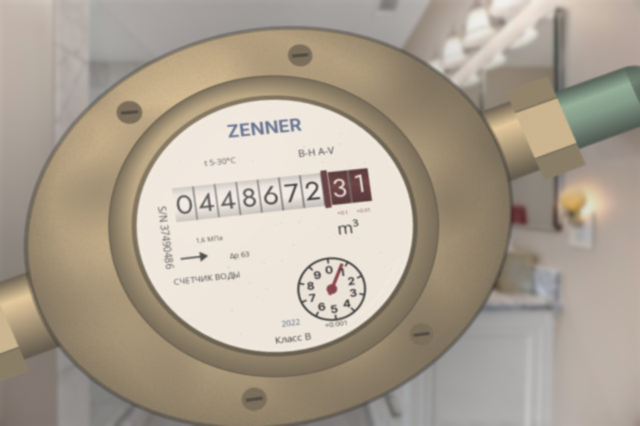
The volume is 448672.310m³
